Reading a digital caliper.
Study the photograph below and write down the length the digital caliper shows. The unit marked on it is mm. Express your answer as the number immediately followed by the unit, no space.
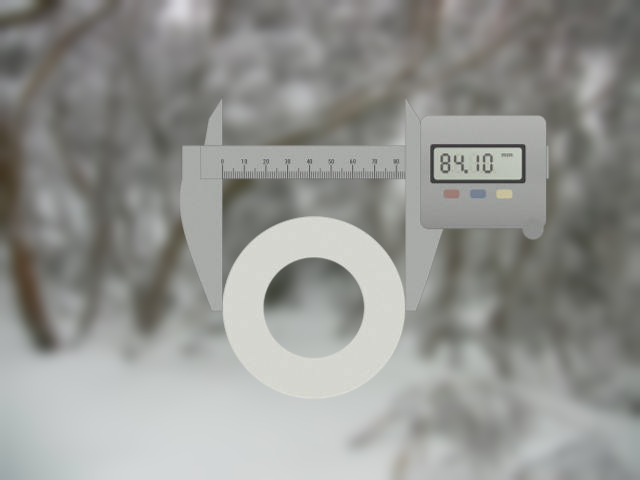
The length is 84.10mm
